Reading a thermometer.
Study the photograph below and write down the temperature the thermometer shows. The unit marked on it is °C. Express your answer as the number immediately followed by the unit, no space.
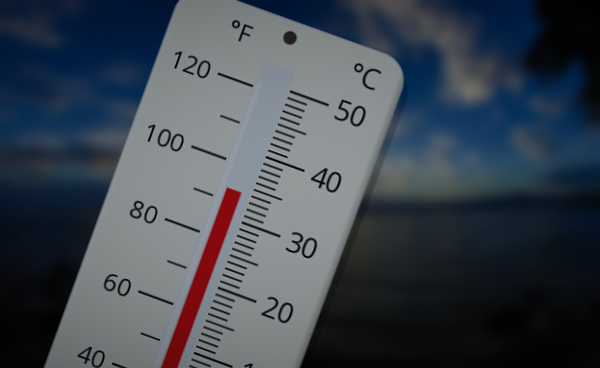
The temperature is 34°C
